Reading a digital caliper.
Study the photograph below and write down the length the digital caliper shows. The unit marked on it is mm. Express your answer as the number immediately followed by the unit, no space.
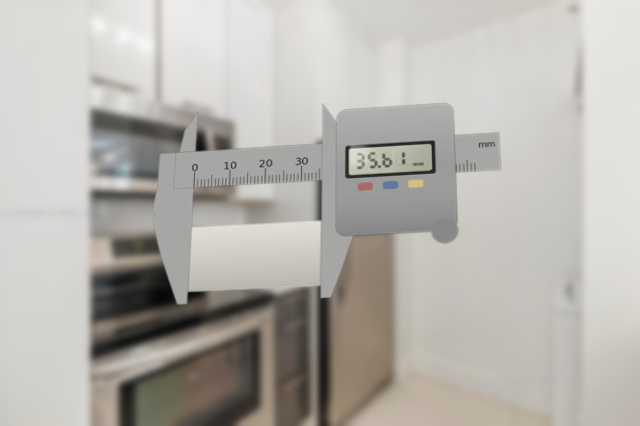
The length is 35.61mm
